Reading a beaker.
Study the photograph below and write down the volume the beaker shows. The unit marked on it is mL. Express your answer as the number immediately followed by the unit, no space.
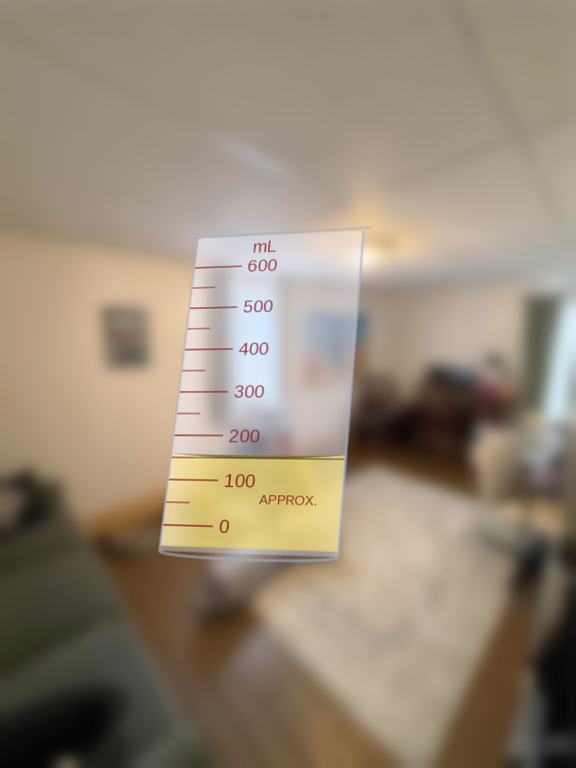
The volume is 150mL
